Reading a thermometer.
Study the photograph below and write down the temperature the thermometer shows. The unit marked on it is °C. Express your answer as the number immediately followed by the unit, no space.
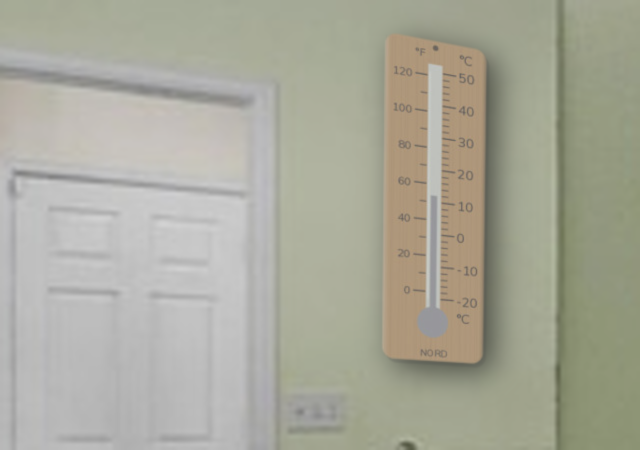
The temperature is 12°C
